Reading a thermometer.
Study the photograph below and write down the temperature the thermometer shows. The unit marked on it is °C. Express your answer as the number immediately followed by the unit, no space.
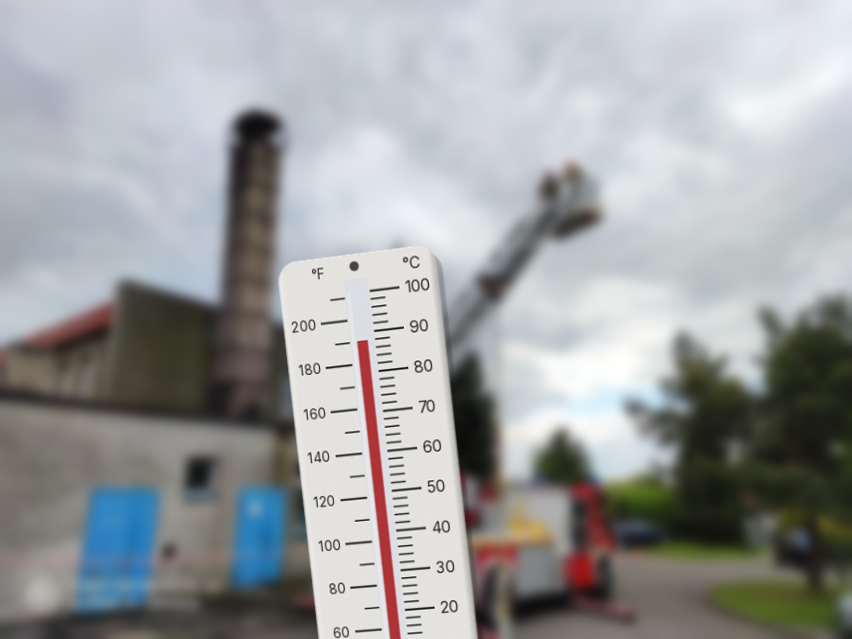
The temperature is 88°C
